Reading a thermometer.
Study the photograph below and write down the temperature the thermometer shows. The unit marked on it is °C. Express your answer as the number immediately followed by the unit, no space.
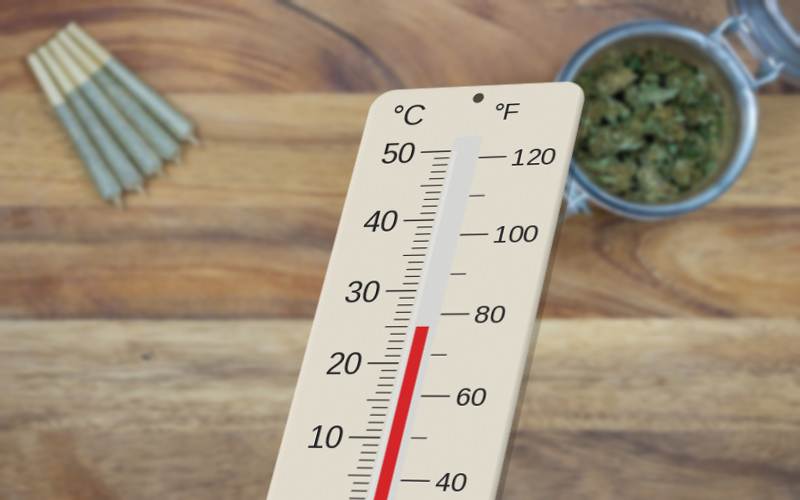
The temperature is 25°C
